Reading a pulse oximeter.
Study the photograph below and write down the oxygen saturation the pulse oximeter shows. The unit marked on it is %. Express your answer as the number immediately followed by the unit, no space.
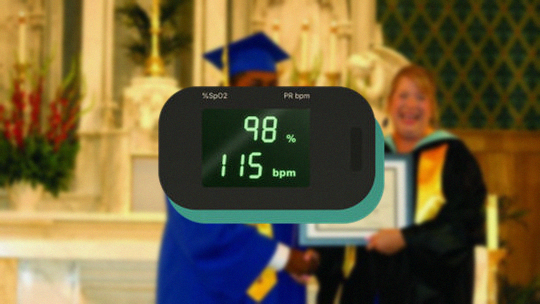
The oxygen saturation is 98%
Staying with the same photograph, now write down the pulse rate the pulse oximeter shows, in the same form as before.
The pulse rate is 115bpm
